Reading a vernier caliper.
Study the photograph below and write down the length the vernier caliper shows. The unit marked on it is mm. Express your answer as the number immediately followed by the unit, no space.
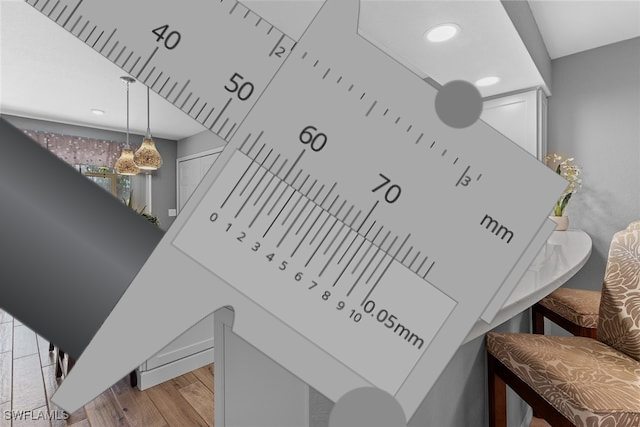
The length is 56.0mm
